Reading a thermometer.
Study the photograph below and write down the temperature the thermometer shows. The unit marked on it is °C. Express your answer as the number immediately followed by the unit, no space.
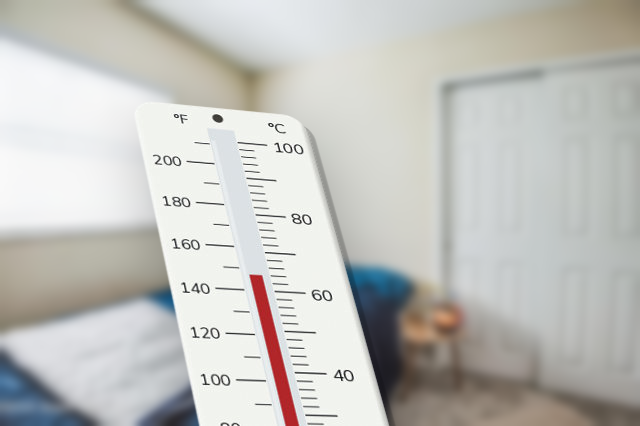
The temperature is 64°C
